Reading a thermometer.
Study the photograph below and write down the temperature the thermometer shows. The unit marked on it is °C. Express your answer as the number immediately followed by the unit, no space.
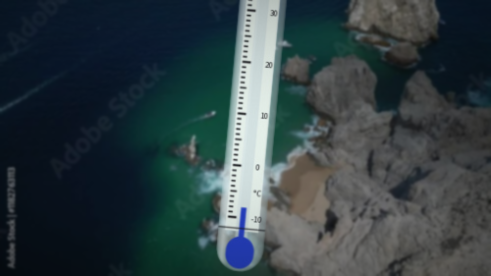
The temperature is -8°C
